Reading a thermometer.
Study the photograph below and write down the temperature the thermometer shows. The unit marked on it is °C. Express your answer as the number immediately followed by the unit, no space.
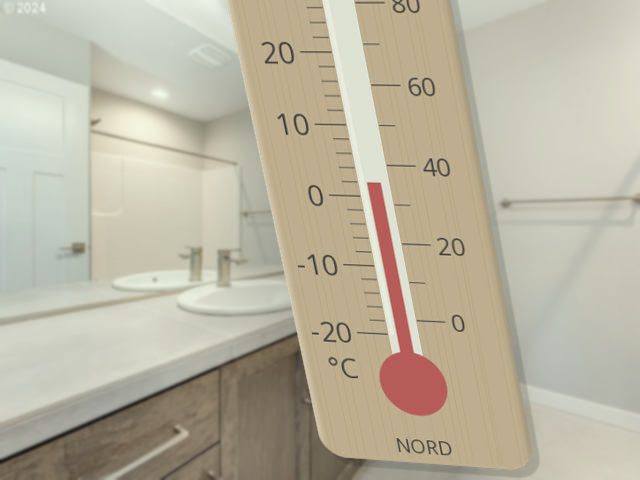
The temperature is 2°C
